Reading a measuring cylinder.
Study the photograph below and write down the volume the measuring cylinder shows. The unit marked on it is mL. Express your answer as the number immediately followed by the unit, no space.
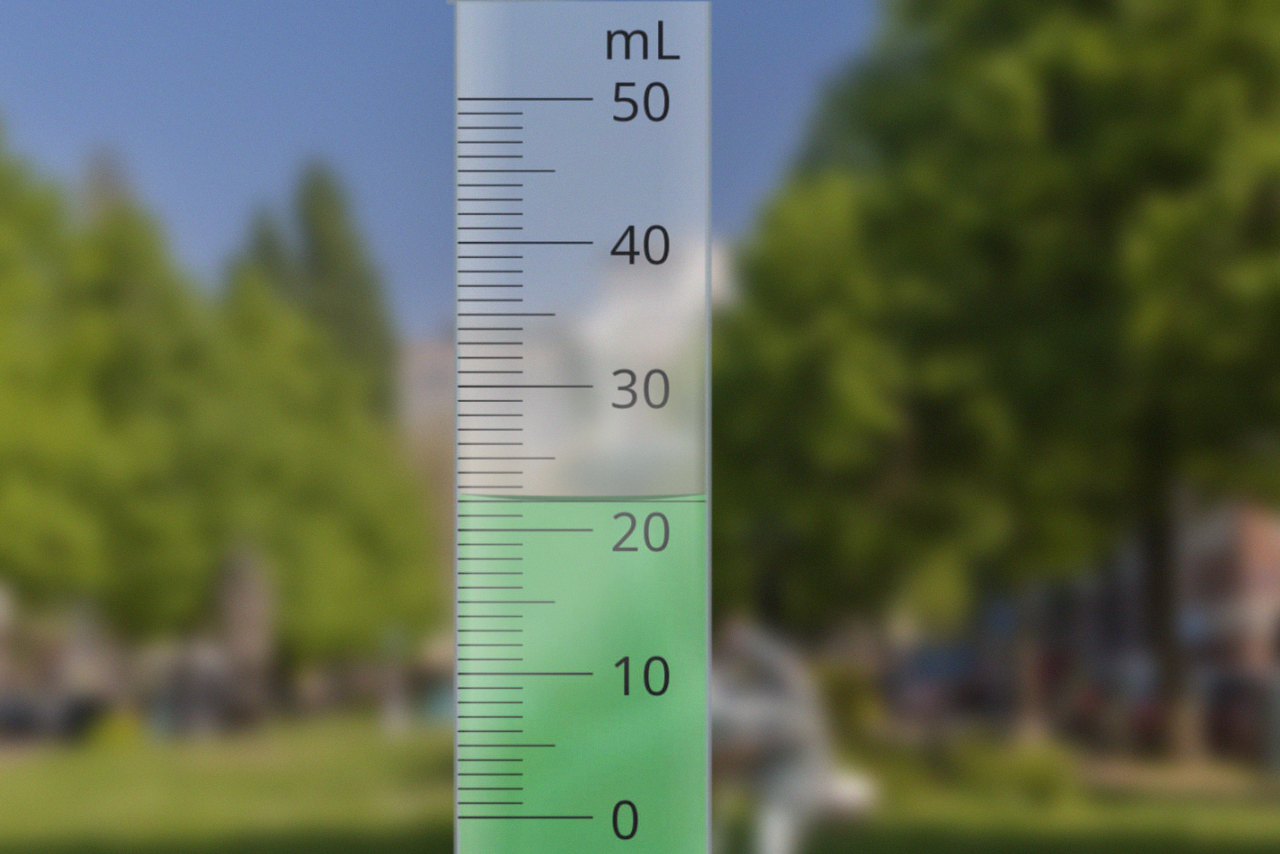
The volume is 22mL
